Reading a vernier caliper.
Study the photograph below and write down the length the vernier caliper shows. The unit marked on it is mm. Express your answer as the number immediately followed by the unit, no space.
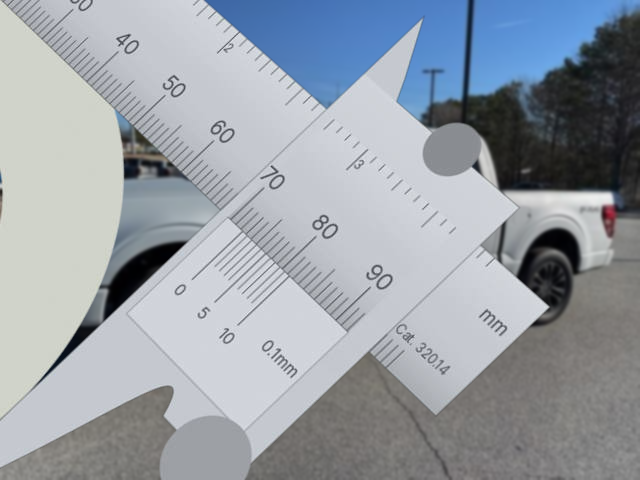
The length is 72.4mm
